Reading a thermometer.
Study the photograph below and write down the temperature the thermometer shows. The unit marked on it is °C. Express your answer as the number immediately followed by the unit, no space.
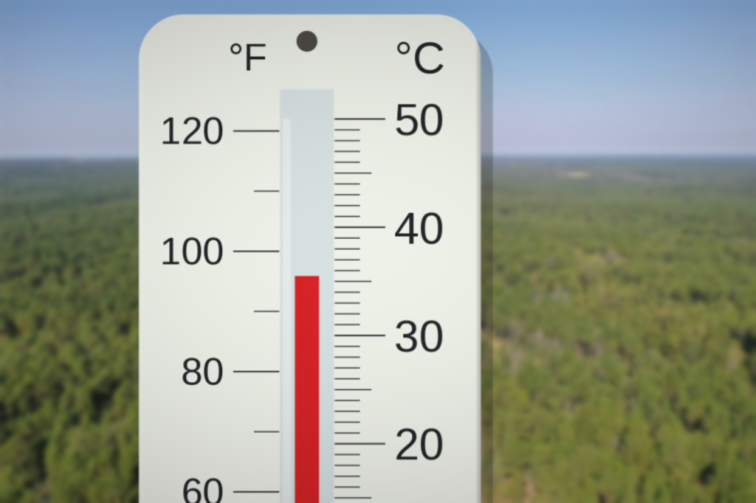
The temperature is 35.5°C
